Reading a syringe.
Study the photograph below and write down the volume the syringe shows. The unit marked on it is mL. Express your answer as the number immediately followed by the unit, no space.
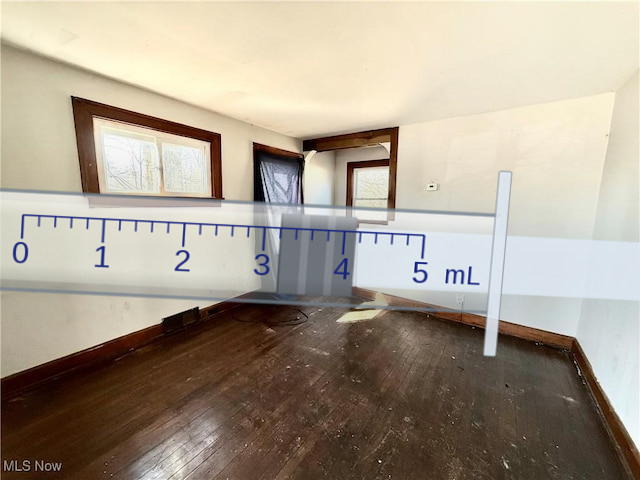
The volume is 3.2mL
